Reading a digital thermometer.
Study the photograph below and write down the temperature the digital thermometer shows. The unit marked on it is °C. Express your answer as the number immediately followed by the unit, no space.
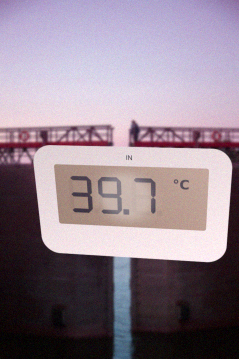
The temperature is 39.7°C
